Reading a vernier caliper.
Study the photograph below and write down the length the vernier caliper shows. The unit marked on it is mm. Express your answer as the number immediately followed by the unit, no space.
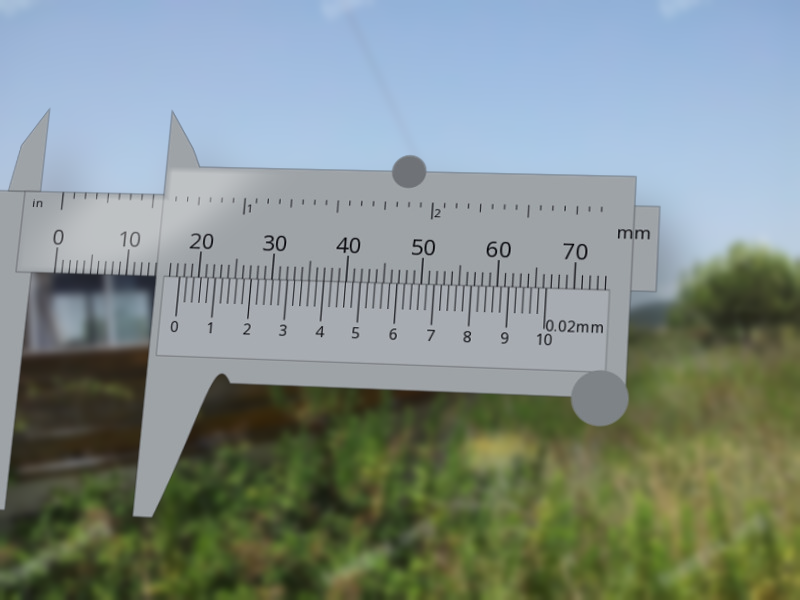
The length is 17.4mm
